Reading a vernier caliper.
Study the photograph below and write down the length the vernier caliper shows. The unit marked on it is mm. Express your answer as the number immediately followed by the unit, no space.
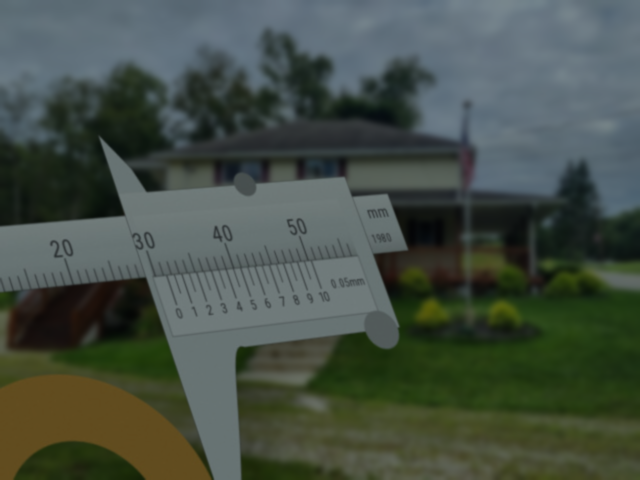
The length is 31.4mm
